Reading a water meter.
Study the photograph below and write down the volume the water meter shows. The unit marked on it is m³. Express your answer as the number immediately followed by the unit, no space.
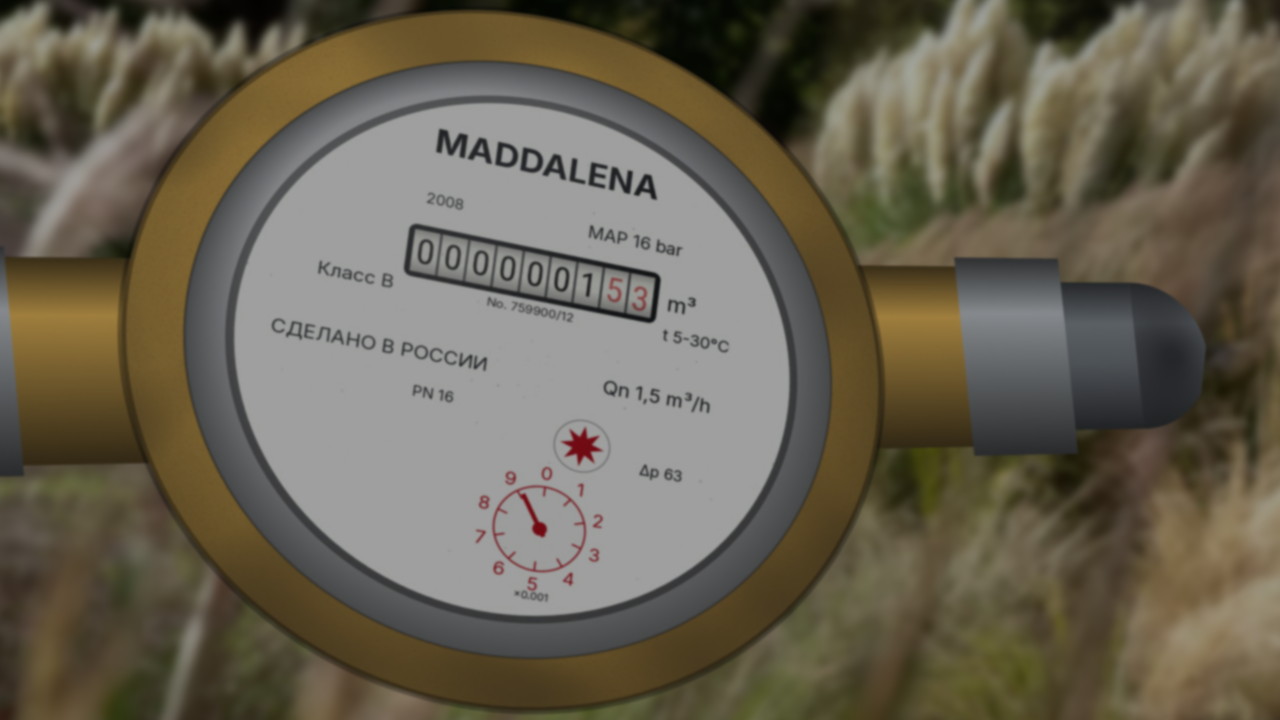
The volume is 1.529m³
